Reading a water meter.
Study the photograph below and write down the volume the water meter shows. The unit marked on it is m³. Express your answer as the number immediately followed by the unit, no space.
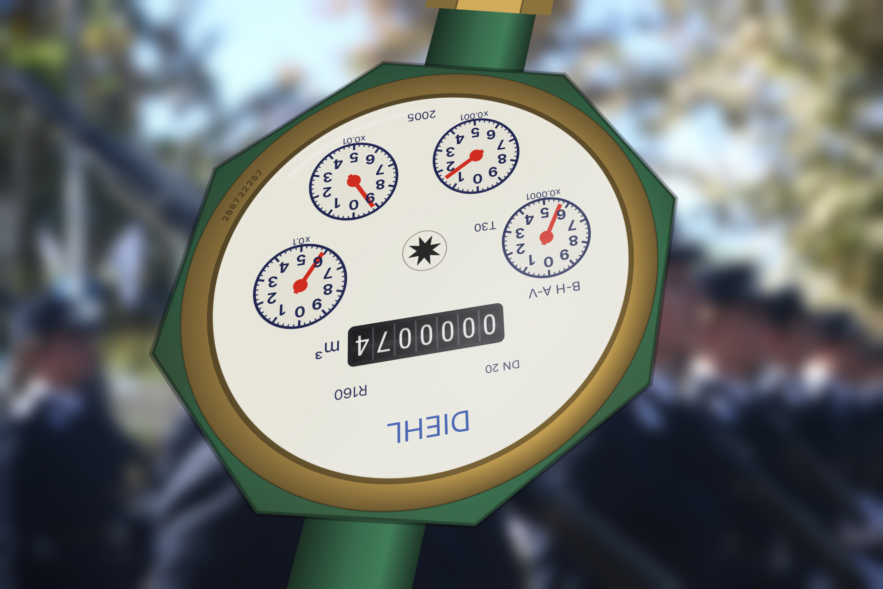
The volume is 74.5915m³
